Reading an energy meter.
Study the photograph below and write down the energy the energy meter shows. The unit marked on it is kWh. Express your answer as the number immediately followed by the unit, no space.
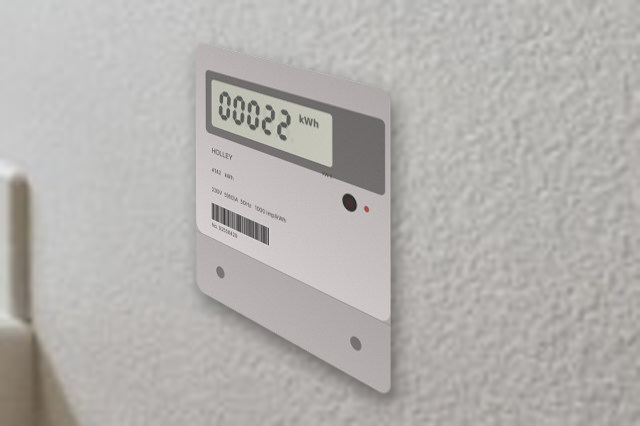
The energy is 22kWh
